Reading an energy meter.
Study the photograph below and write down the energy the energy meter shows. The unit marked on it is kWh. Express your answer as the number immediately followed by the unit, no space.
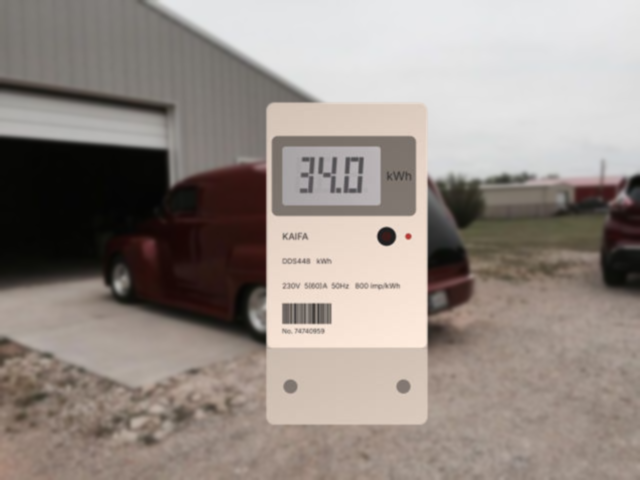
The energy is 34.0kWh
